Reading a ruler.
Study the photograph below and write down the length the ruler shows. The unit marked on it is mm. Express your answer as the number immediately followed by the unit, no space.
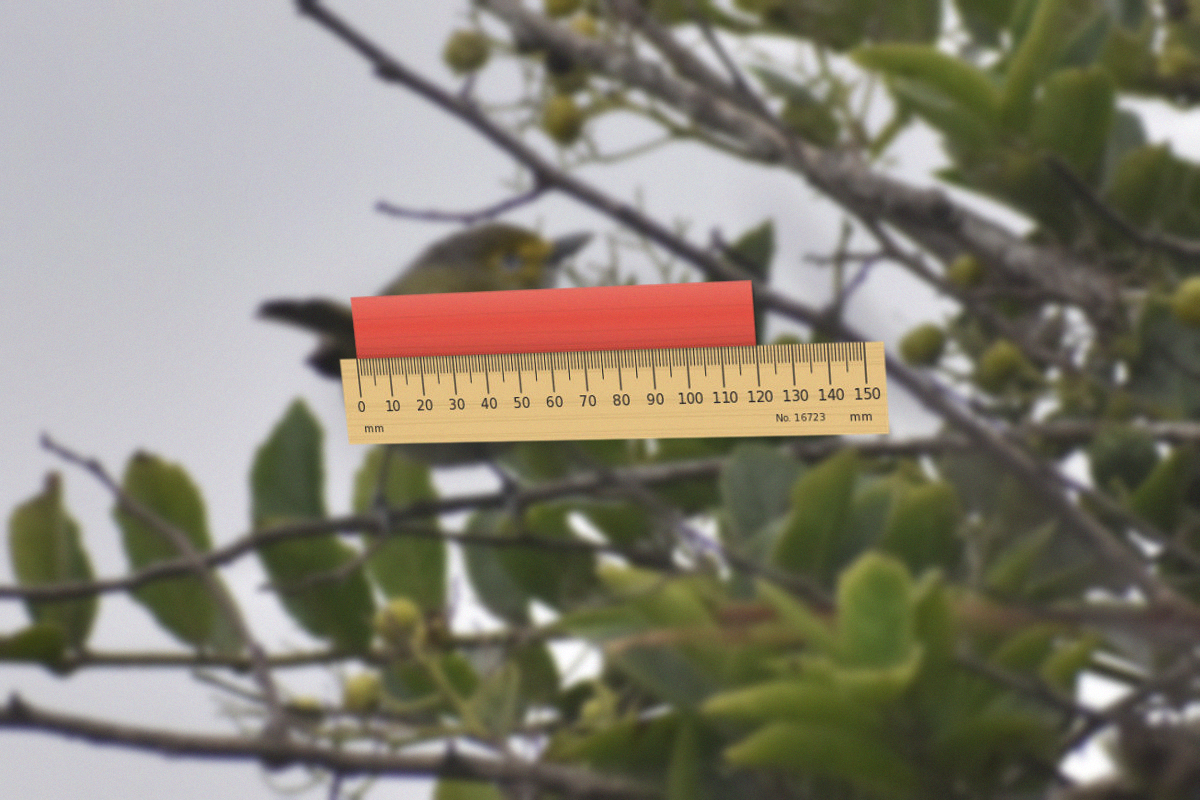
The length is 120mm
